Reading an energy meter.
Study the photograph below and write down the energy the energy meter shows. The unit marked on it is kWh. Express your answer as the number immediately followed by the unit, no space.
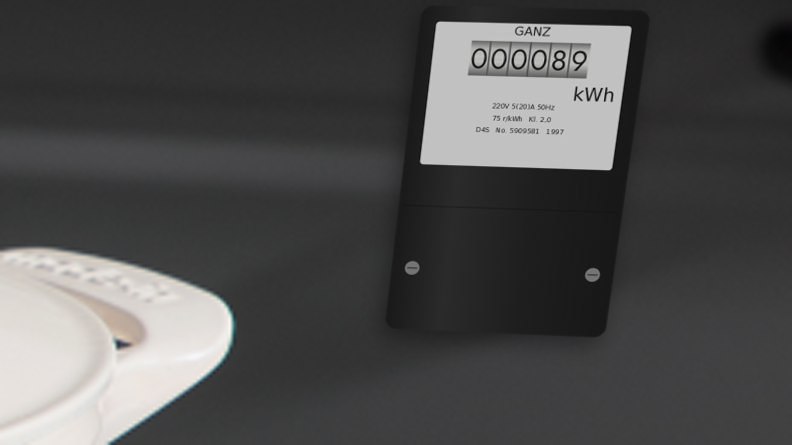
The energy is 89kWh
